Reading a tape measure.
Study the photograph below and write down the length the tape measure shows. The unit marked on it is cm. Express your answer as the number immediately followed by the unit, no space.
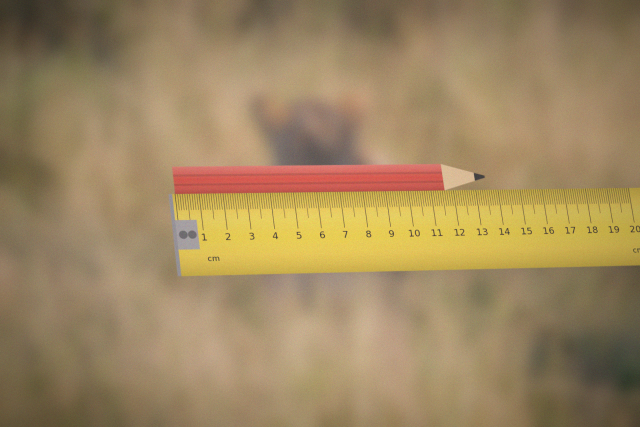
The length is 13.5cm
